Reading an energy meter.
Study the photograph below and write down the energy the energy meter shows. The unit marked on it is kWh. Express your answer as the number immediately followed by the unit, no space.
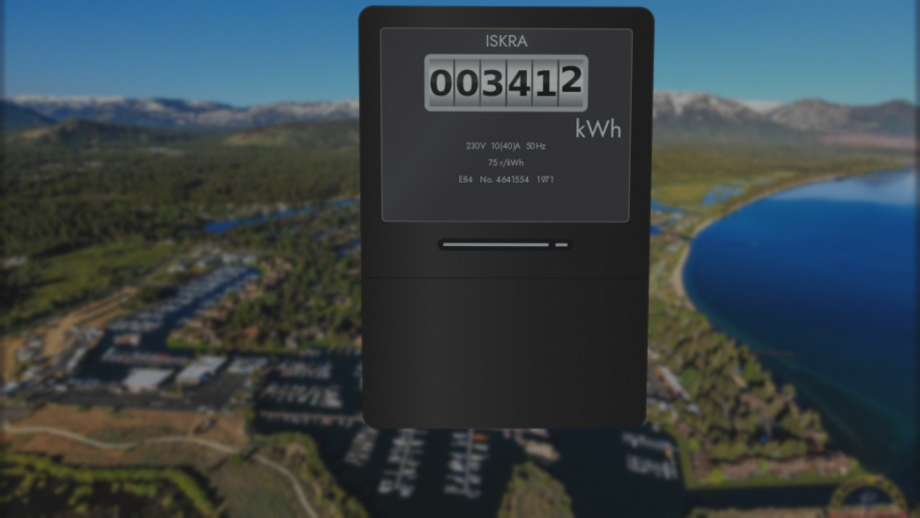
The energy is 3412kWh
